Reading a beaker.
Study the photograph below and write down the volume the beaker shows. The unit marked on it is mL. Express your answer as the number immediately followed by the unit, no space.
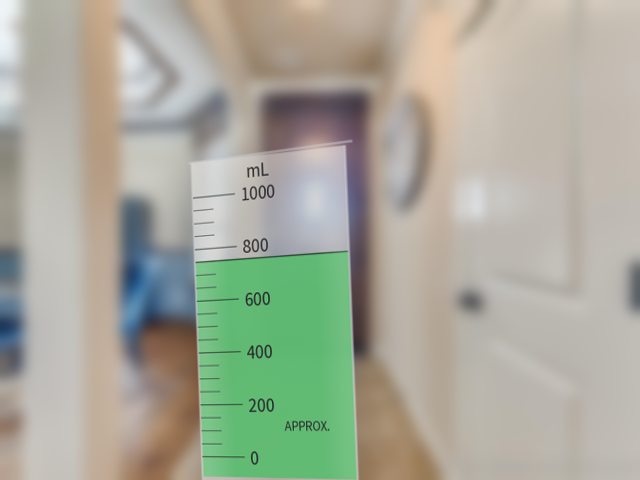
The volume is 750mL
